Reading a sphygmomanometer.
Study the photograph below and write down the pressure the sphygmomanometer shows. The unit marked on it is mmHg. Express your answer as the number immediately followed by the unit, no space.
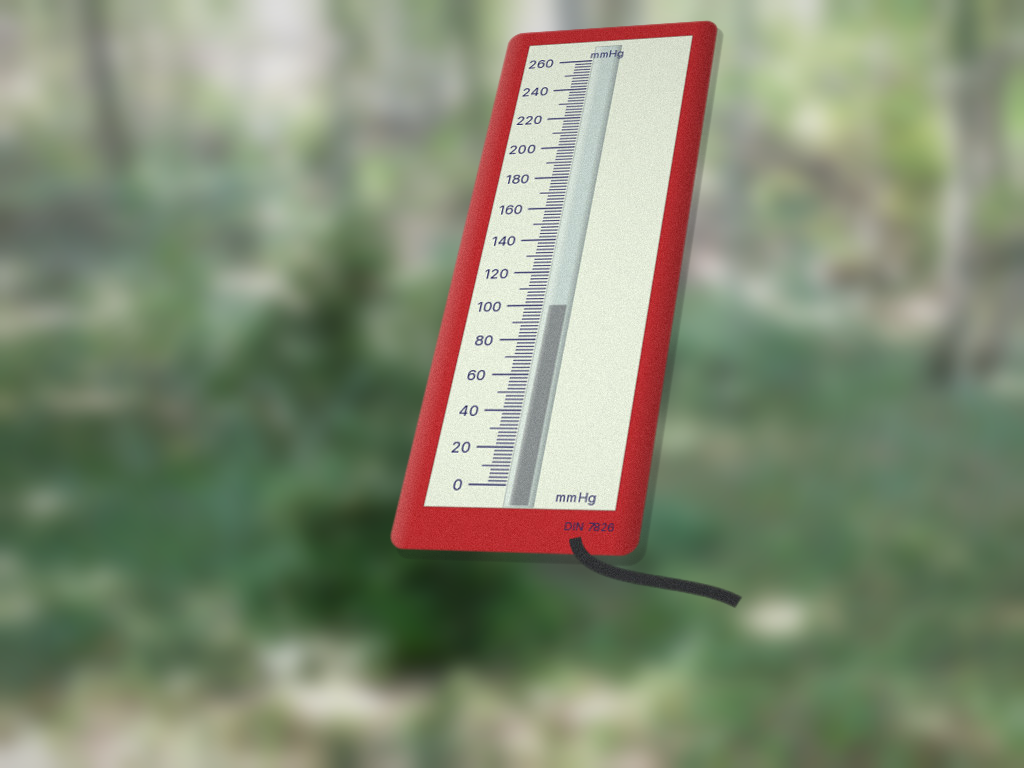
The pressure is 100mmHg
